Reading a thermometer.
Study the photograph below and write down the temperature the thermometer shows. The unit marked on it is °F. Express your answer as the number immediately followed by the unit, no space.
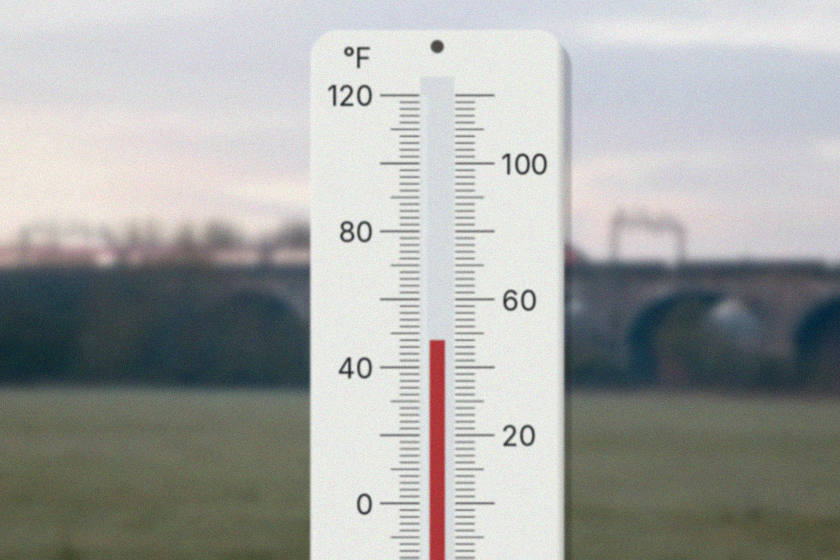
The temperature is 48°F
